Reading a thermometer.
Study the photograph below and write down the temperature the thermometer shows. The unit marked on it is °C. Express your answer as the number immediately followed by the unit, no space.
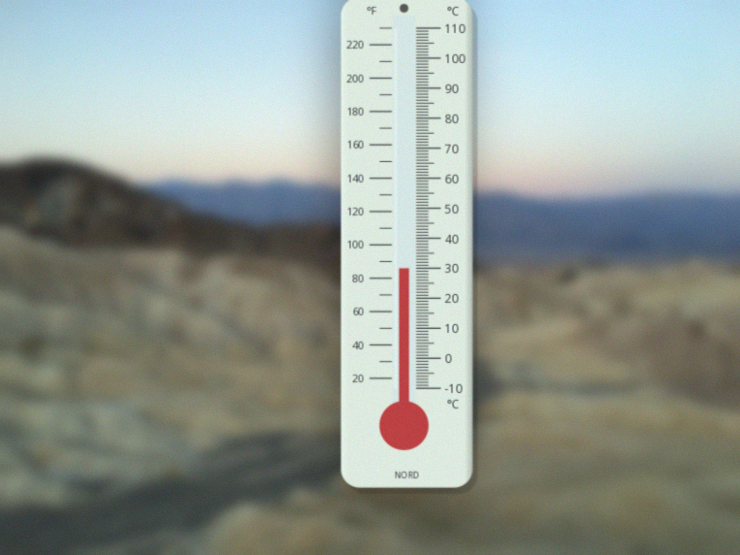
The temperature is 30°C
